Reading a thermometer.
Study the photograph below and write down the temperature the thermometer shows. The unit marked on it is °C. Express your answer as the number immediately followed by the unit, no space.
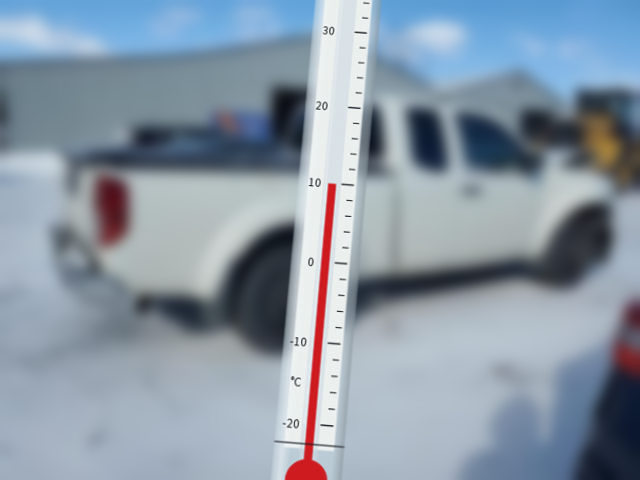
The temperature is 10°C
